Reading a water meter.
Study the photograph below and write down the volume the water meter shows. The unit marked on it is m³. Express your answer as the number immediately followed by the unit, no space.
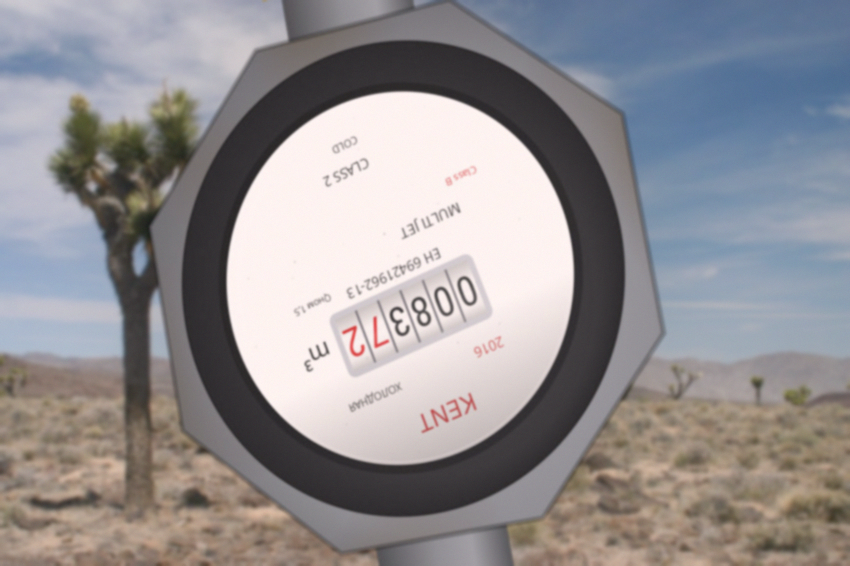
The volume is 83.72m³
